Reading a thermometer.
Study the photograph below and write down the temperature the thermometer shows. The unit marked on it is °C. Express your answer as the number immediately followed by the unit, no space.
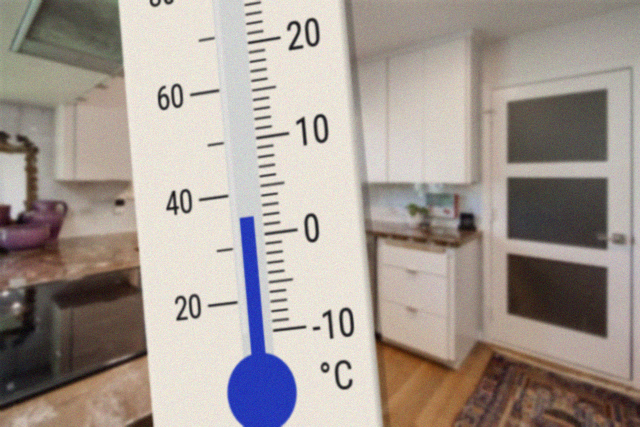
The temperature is 2°C
